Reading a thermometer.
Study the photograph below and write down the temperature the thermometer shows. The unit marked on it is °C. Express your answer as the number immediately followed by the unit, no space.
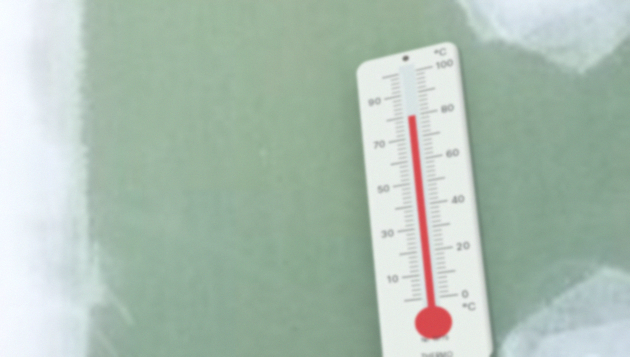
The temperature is 80°C
